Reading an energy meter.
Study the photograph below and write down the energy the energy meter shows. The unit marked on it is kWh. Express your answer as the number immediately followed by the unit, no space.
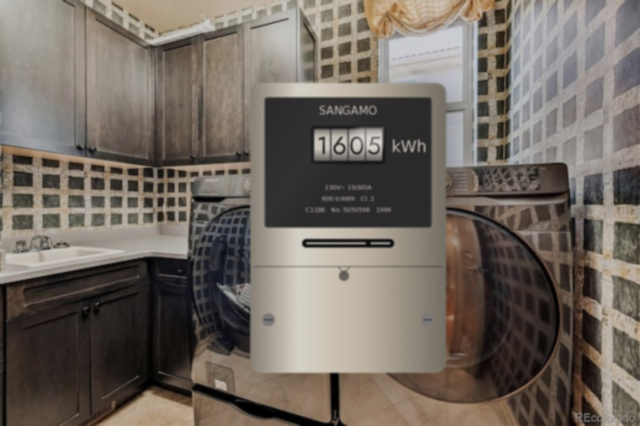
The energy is 1605kWh
